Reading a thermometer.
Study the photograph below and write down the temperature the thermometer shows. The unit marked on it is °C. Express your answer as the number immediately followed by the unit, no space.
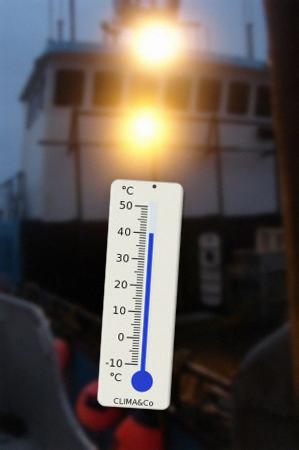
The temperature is 40°C
